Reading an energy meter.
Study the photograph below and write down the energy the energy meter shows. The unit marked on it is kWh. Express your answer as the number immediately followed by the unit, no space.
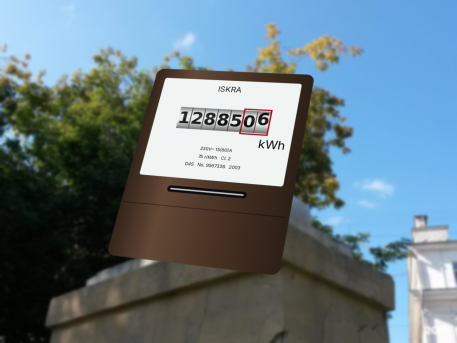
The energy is 12885.06kWh
